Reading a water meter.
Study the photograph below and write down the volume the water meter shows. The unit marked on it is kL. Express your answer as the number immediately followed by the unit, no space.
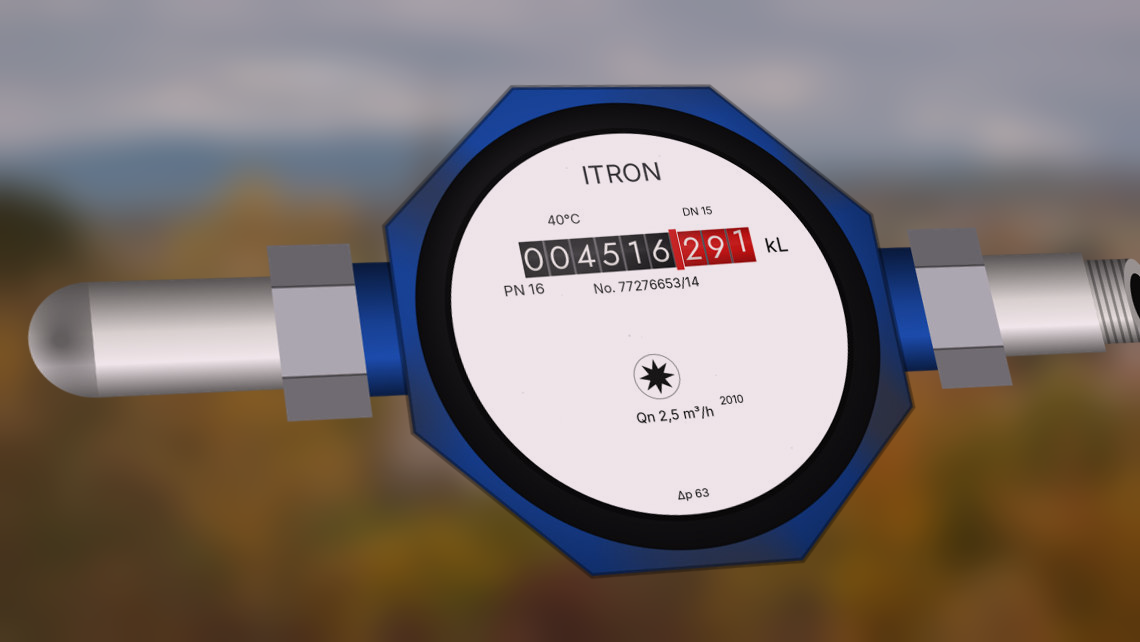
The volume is 4516.291kL
